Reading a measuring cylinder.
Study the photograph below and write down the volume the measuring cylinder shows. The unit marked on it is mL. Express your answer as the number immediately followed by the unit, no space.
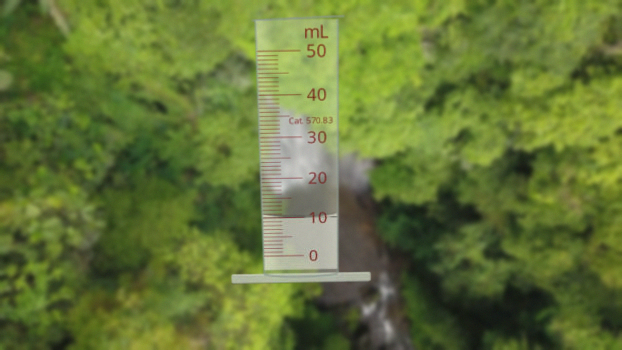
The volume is 10mL
